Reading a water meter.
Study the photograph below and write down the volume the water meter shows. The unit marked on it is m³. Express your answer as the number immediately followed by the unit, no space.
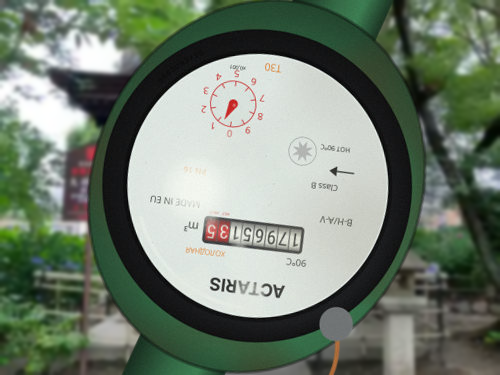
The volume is 179651.350m³
